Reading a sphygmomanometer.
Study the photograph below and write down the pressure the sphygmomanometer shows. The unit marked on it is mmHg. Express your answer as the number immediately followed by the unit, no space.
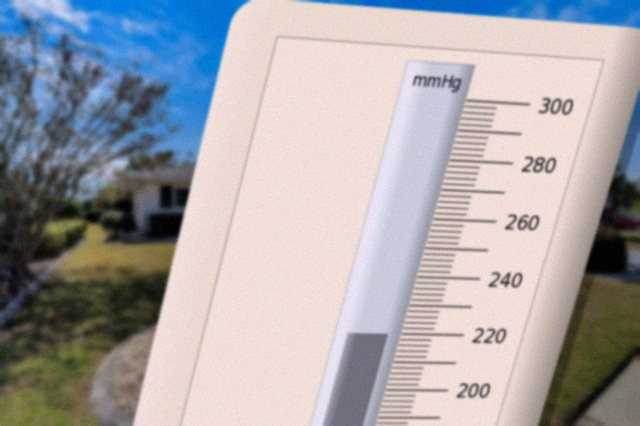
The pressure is 220mmHg
